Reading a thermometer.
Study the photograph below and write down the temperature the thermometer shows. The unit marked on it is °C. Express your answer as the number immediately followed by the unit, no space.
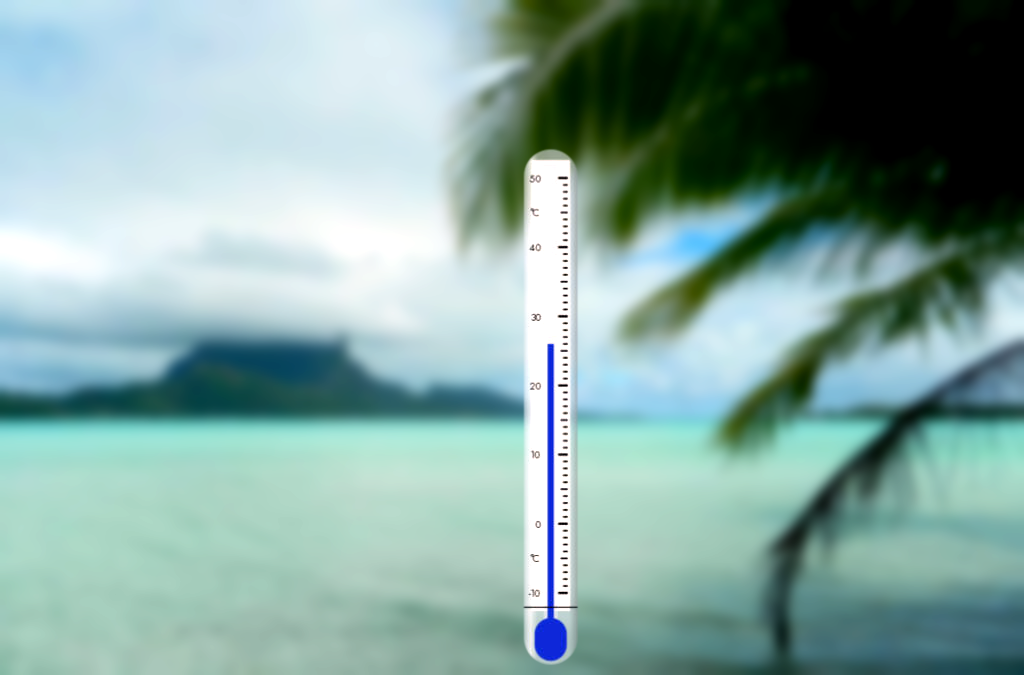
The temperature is 26°C
